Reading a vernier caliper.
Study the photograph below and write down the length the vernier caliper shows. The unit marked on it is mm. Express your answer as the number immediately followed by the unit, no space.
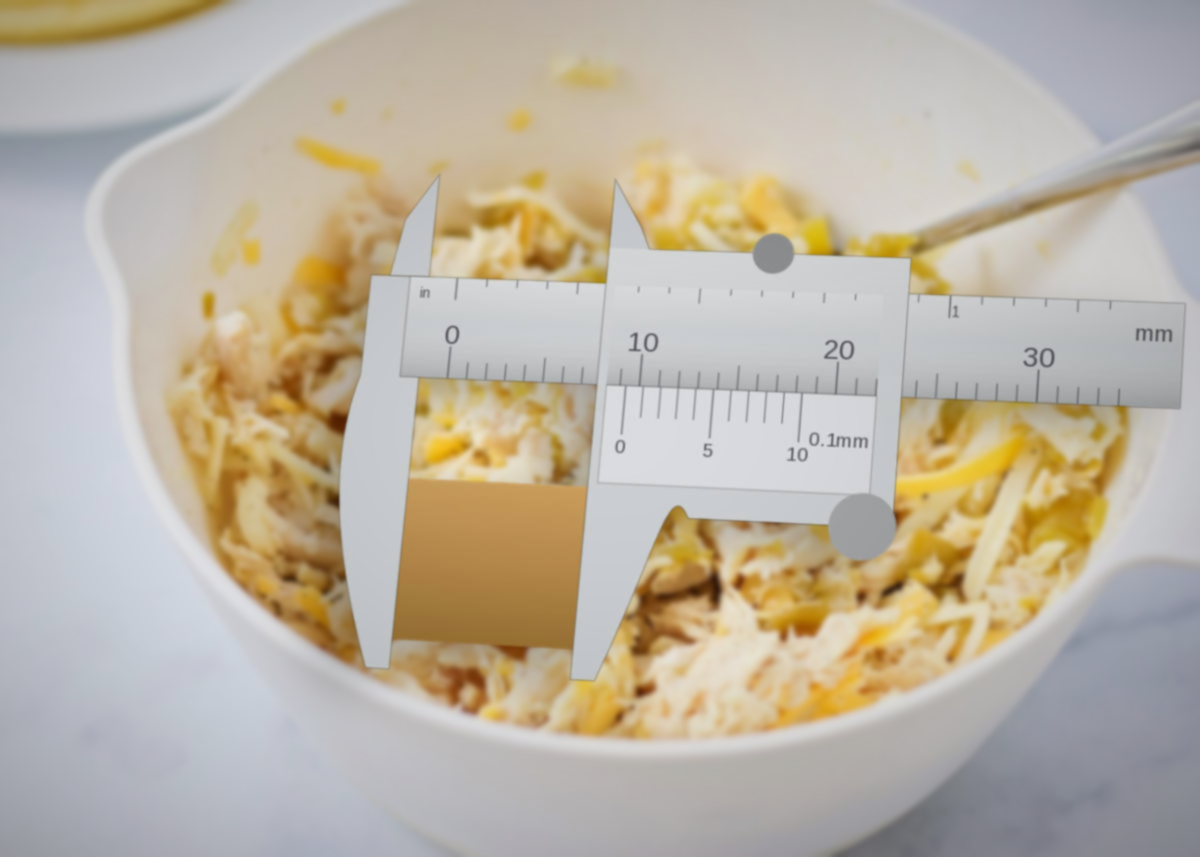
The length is 9.3mm
